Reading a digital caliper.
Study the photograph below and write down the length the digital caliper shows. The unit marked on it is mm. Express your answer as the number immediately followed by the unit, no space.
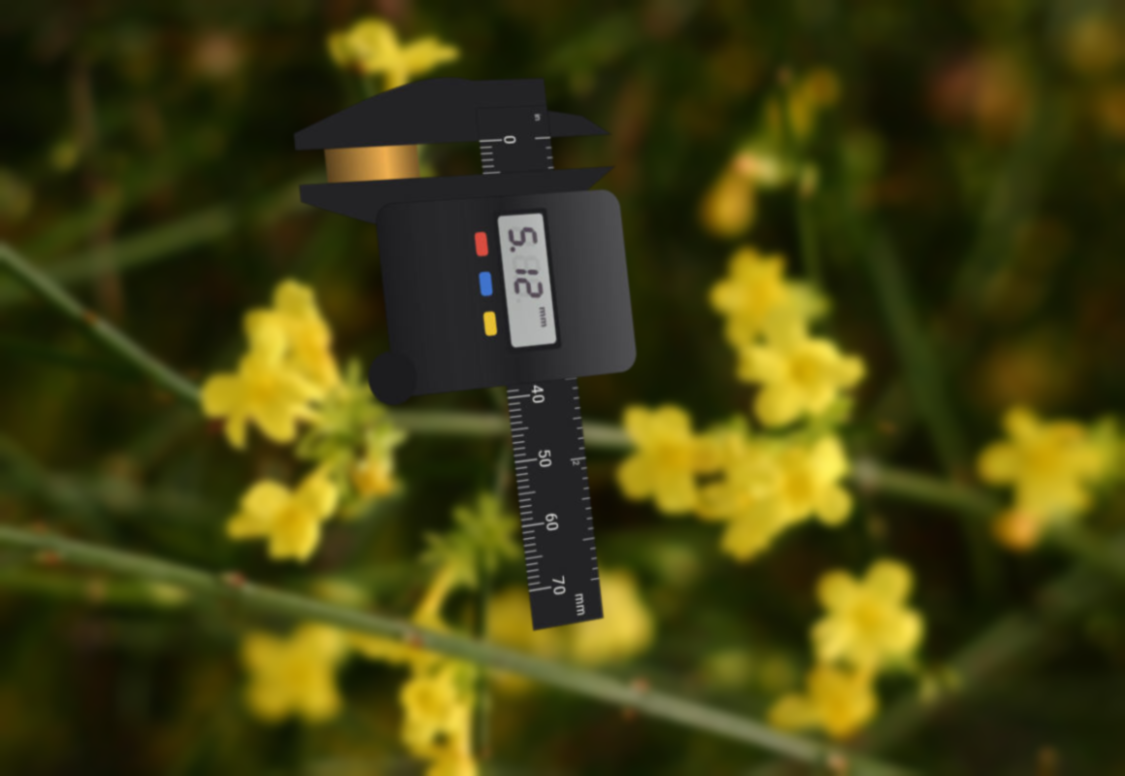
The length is 5.12mm
